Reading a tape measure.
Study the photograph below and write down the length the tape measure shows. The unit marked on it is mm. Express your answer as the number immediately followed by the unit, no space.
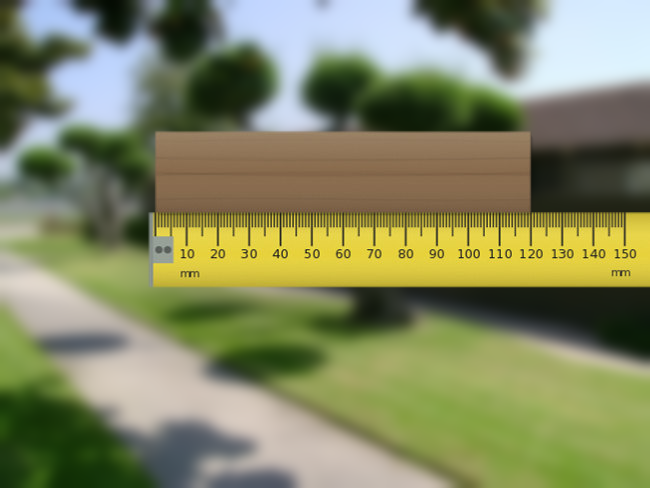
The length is 120mm
